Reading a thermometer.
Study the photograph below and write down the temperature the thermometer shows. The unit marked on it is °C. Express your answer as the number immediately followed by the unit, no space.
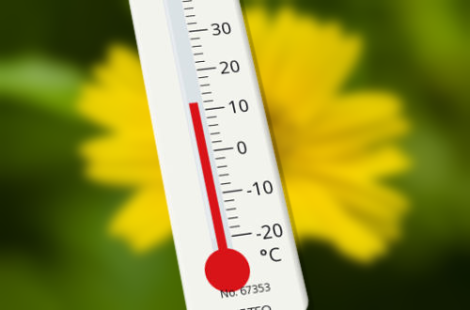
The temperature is 12°C
